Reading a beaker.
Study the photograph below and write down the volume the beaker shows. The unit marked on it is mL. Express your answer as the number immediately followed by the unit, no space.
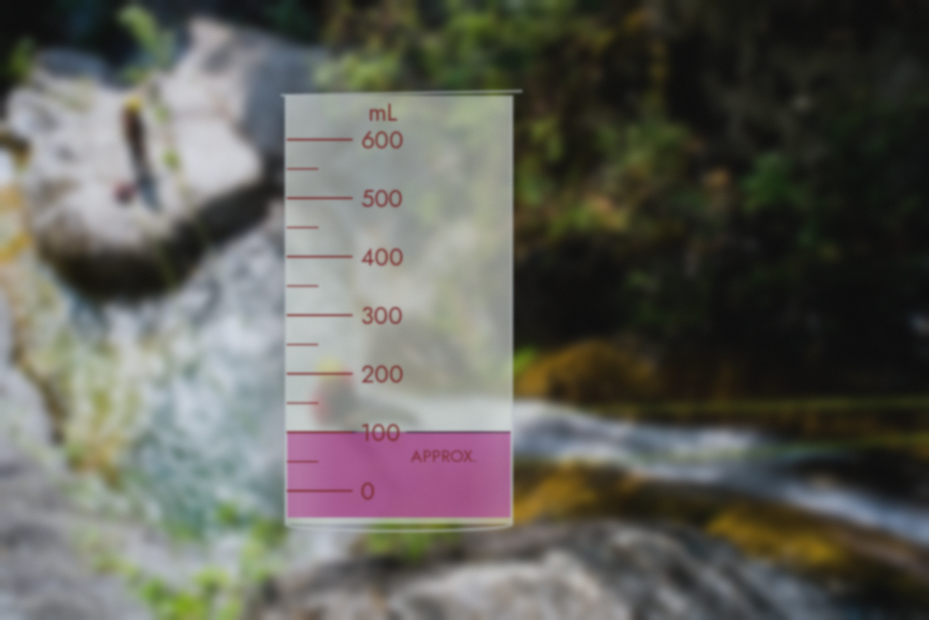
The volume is 100mL
